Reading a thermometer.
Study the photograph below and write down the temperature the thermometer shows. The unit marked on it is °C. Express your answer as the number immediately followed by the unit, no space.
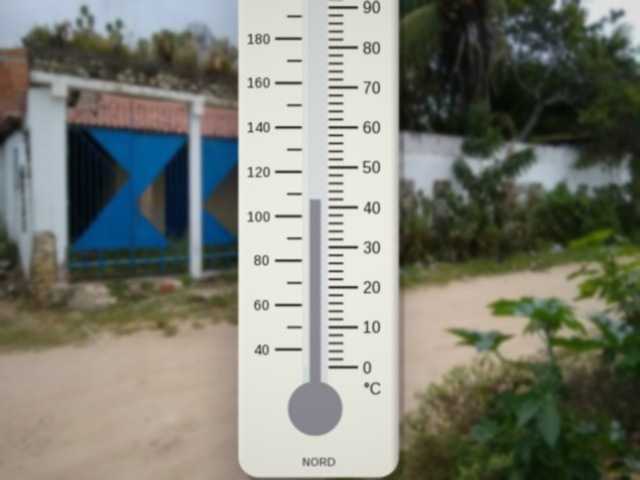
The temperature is 42°C
